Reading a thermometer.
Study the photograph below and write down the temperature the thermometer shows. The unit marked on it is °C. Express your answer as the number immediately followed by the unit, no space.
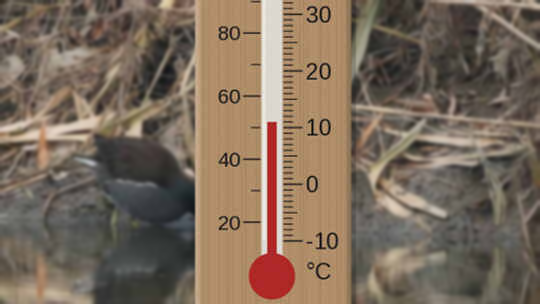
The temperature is 11°C
